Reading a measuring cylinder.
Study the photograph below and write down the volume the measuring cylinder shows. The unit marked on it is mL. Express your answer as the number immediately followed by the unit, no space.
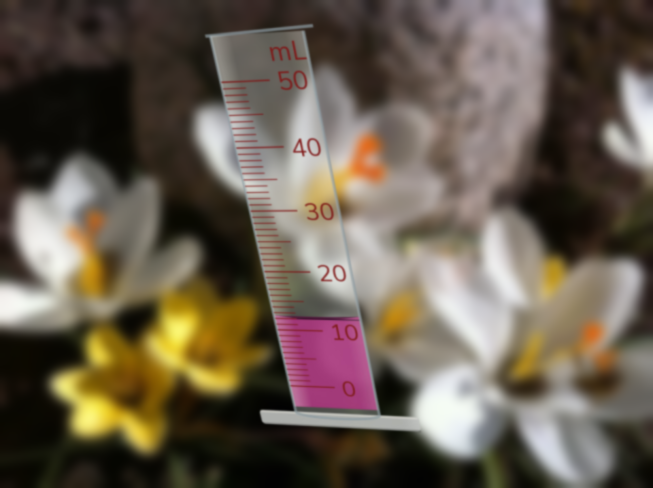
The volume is 12mL
